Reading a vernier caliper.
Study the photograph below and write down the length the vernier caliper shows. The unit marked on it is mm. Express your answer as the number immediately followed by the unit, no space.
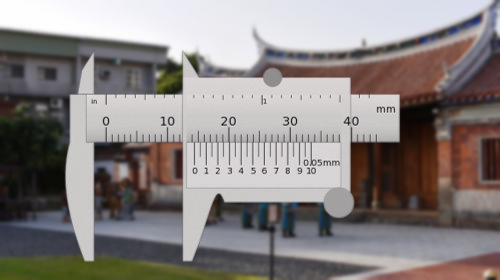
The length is 14.4mm
